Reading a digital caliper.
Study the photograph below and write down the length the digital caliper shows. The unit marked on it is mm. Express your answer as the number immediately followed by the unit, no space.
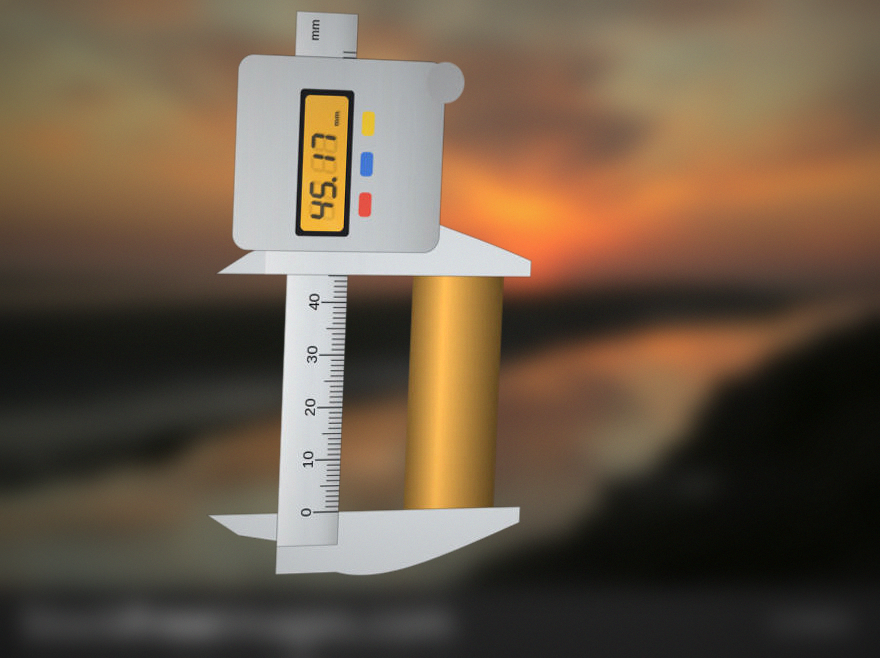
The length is 45.17mm
